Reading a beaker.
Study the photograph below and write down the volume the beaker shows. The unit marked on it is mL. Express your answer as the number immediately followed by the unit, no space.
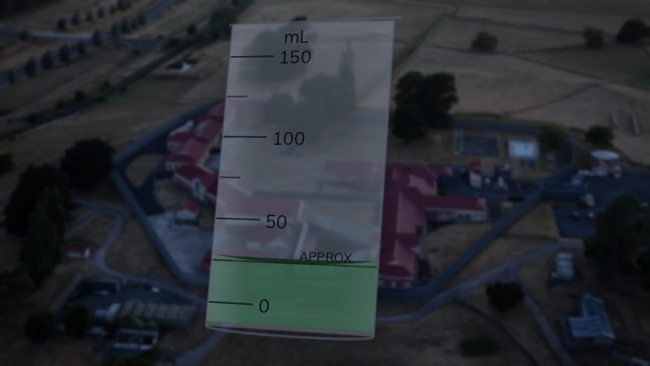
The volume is 25mL
